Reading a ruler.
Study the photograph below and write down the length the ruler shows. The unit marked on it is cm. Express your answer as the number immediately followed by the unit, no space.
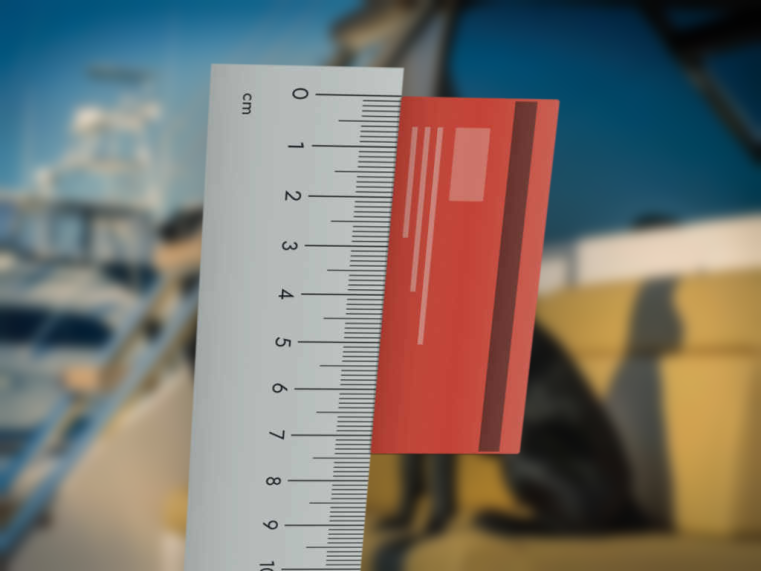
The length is 7.4cm
